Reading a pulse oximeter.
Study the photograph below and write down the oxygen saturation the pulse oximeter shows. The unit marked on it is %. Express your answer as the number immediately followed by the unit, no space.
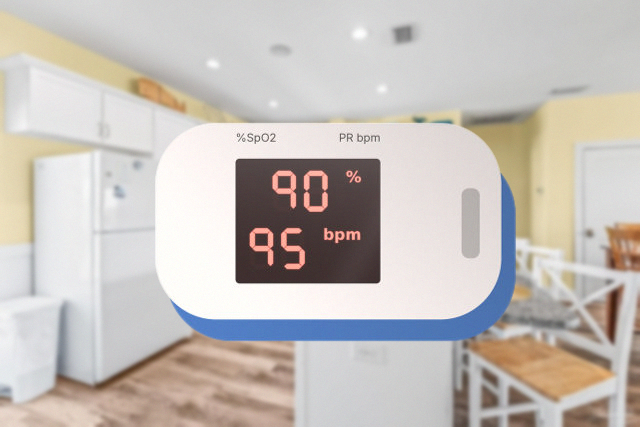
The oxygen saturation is 90%
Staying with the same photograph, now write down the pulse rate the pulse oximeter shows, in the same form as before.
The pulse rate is 95bpm
